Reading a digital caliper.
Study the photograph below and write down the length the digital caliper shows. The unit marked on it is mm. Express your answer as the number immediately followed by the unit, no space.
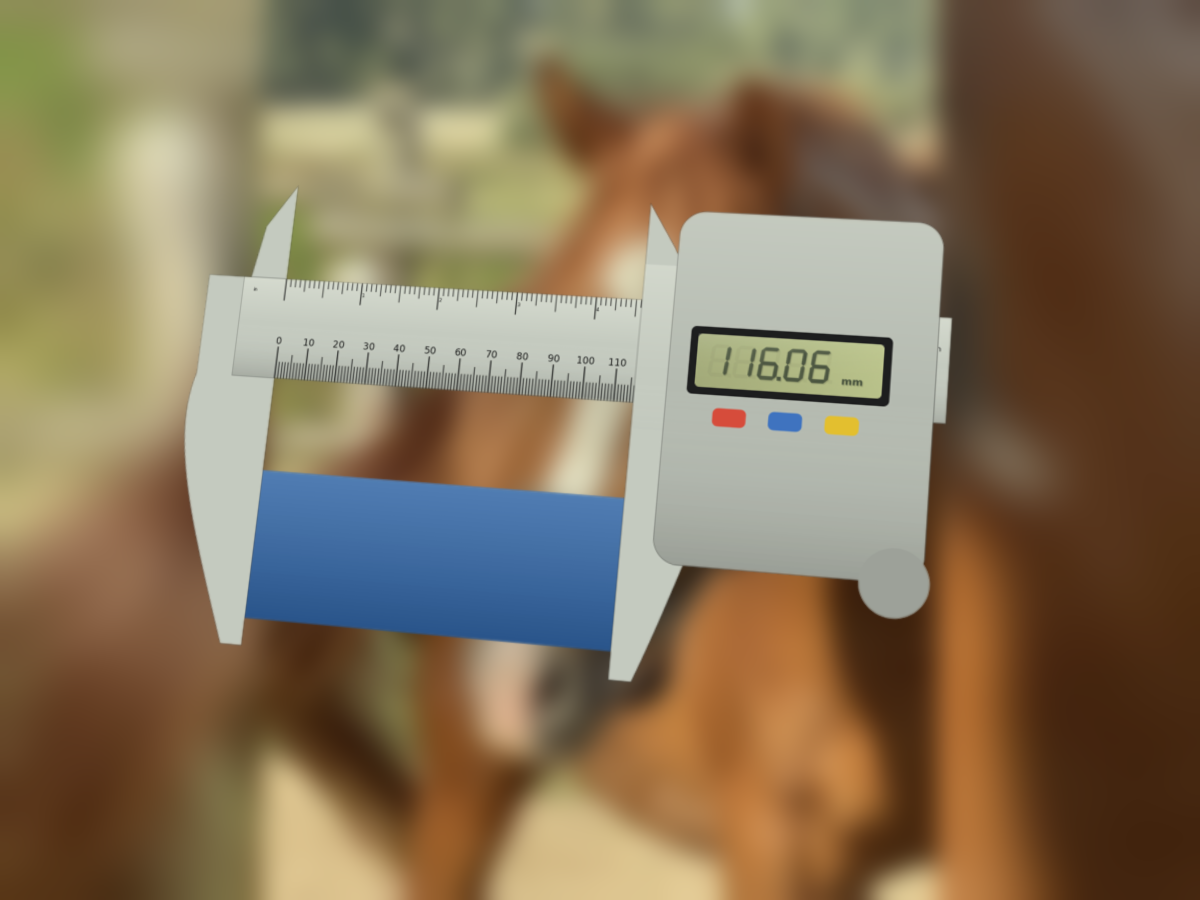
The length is 116.06mm
